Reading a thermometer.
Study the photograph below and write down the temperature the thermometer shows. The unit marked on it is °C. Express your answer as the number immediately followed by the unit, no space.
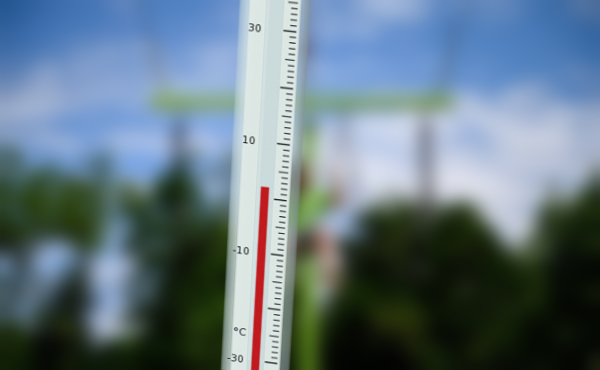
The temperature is 2°C
